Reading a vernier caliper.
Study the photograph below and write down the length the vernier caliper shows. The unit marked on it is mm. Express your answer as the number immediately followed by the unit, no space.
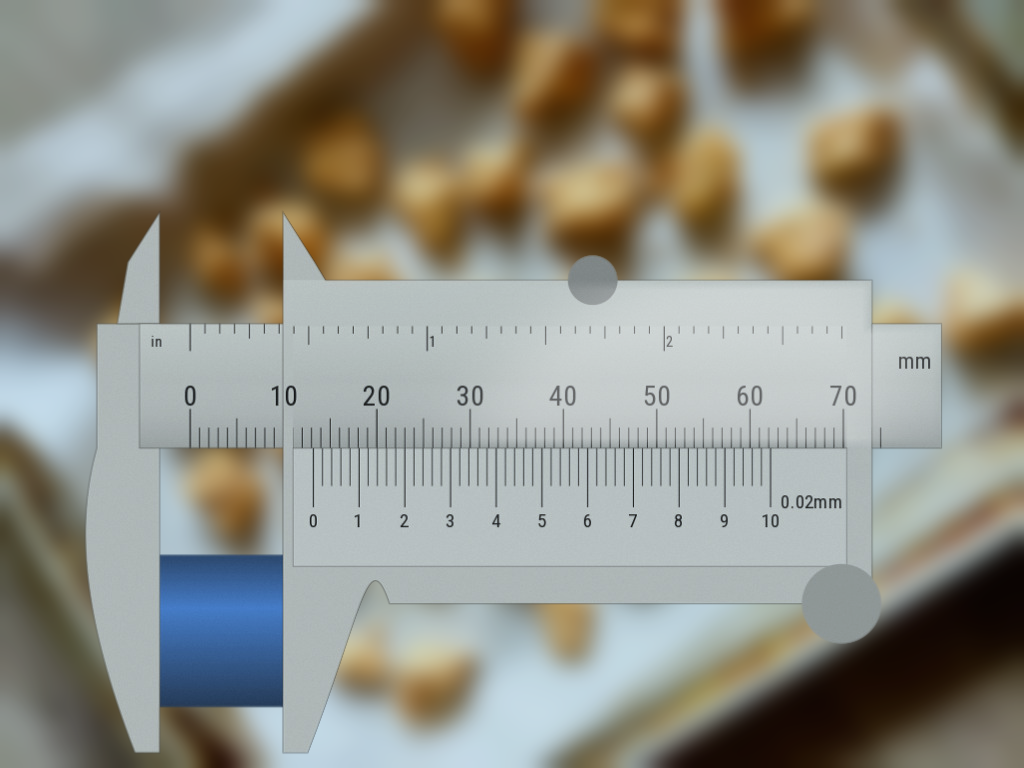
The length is 13.2mm
